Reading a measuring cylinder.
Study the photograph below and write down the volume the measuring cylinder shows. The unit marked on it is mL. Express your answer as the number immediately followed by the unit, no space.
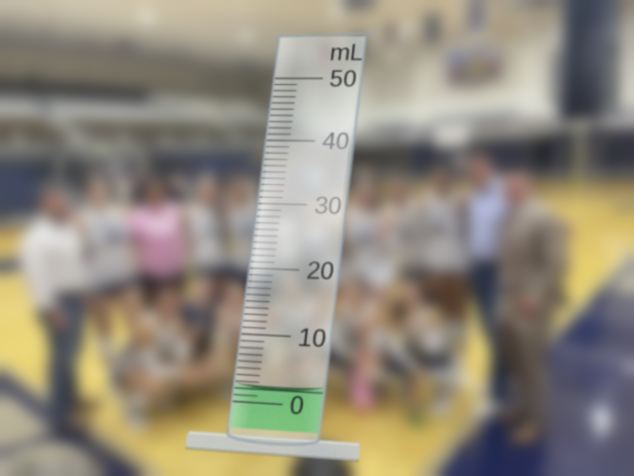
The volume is 2mL
